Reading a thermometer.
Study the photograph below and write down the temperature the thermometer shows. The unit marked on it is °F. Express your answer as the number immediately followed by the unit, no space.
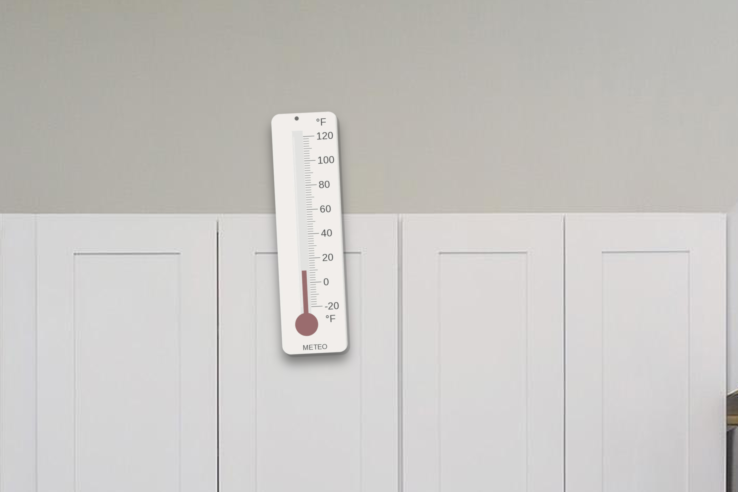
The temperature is 10°F
